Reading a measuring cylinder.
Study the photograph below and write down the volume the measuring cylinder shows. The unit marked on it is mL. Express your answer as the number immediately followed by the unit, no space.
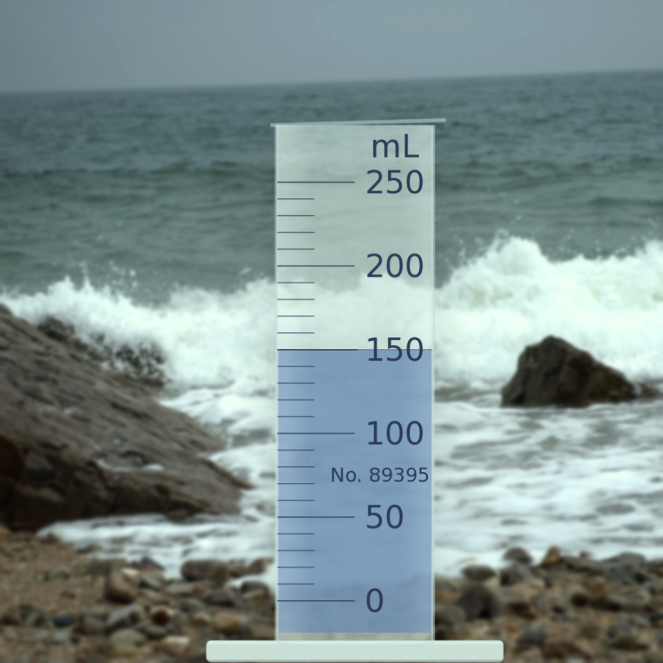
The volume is 150mL
